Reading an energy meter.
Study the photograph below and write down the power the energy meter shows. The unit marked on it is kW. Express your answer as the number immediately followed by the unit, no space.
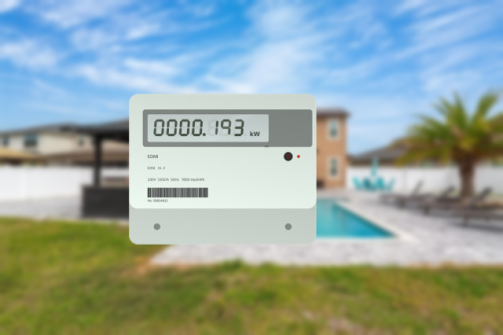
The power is 0.193kW
